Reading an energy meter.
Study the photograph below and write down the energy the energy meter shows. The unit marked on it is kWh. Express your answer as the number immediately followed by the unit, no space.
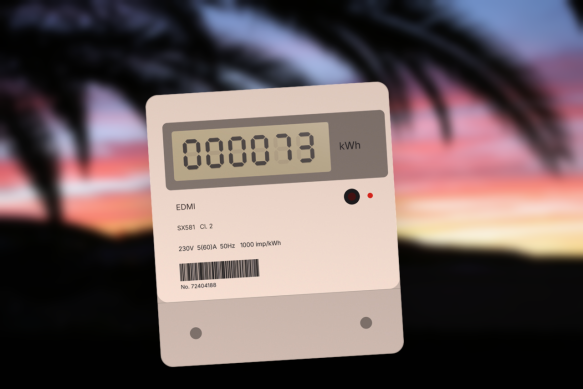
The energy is 73kWh
